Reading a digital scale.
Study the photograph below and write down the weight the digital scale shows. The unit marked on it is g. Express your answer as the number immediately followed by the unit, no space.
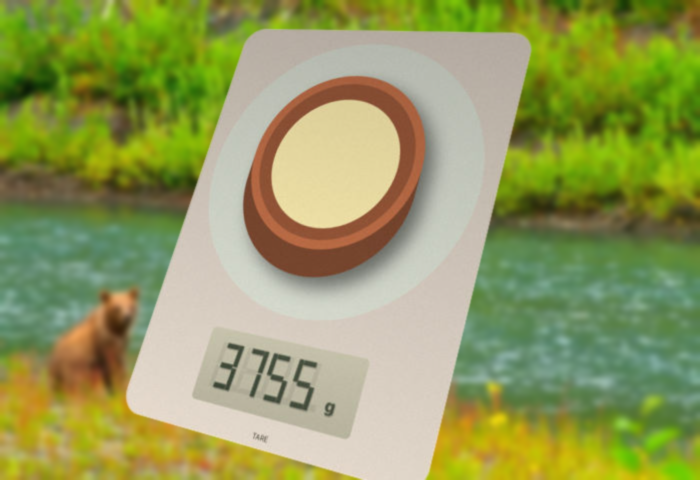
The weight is 3755g
